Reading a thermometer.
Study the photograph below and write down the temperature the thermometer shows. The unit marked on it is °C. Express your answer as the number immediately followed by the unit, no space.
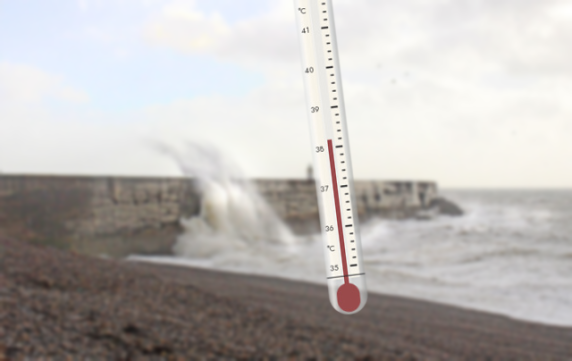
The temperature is 38.2°C
